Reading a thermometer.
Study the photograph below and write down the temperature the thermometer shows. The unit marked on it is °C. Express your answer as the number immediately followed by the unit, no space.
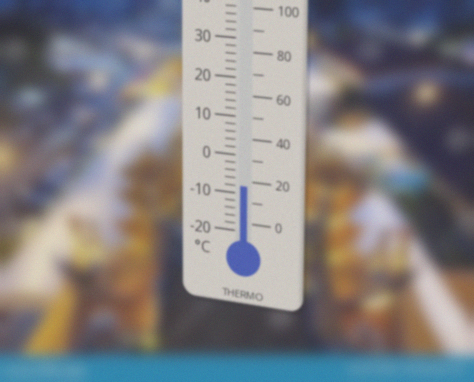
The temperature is -8°C
